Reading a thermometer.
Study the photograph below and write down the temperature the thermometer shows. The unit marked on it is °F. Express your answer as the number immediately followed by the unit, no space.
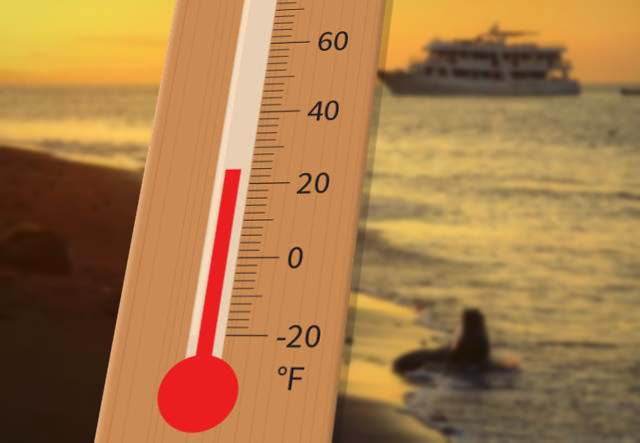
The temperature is 24°F
